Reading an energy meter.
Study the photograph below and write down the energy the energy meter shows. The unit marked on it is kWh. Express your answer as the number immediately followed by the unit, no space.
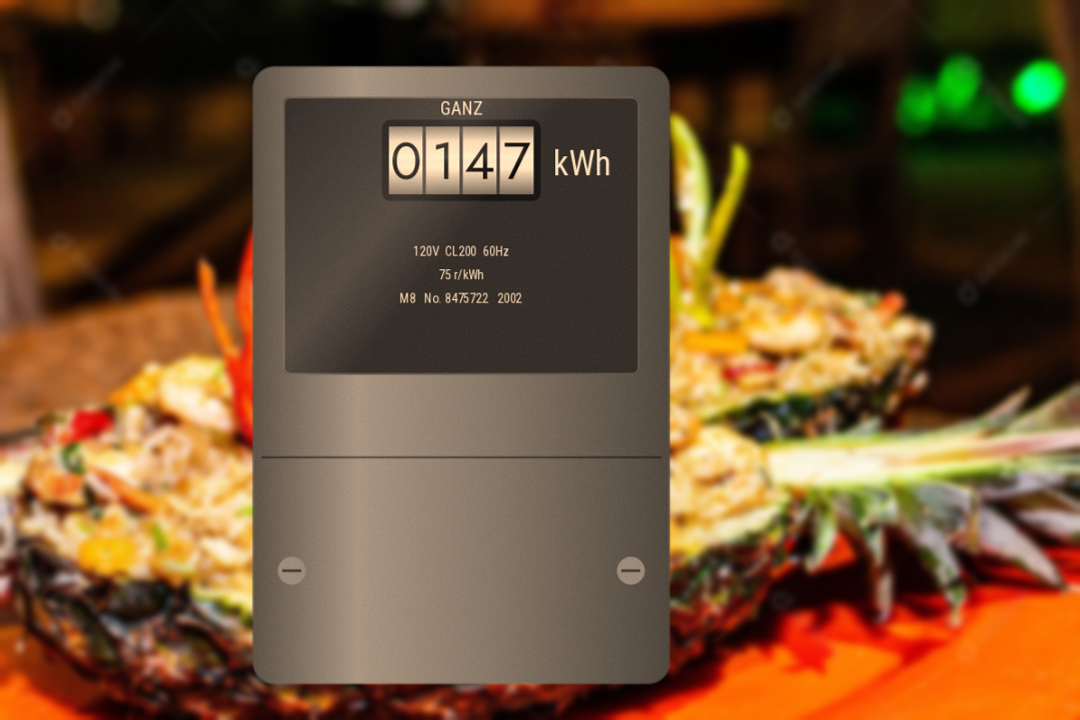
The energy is 147kWh
